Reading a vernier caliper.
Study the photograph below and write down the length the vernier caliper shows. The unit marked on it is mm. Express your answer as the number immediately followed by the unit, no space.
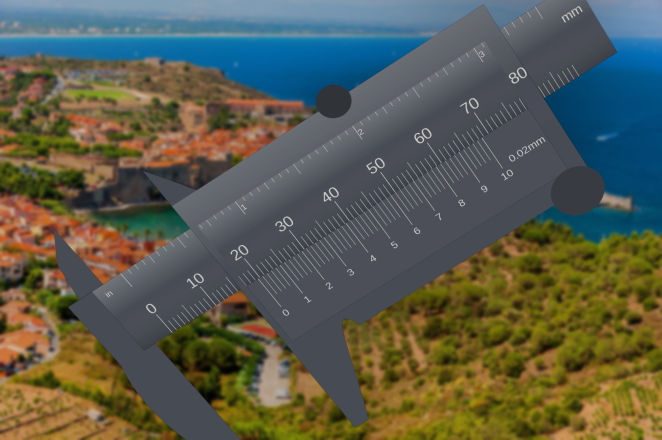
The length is 19.6mm
